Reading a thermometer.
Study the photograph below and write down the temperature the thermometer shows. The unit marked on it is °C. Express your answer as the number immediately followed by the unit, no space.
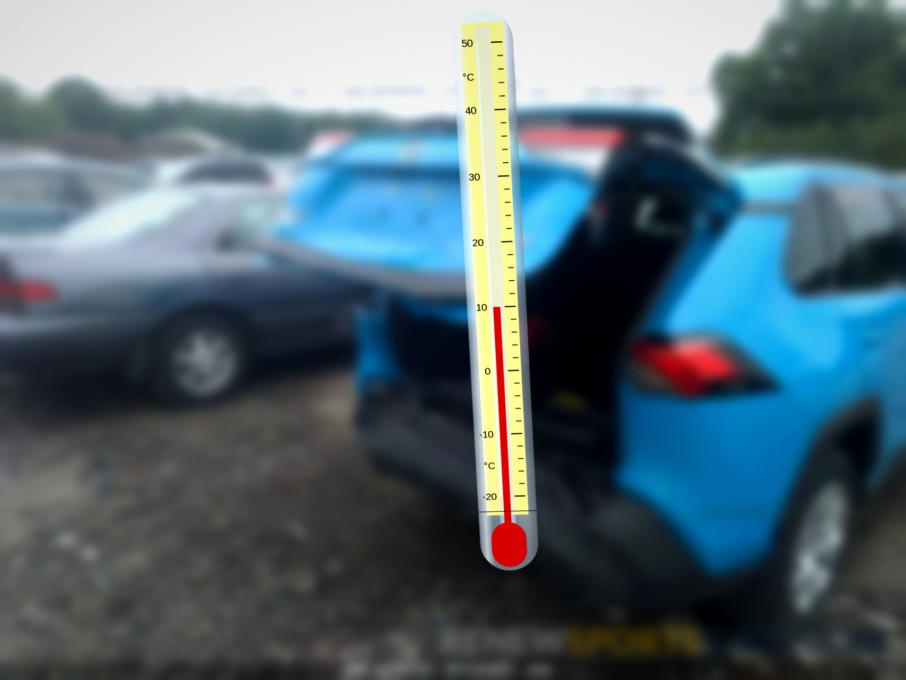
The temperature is 10°C
